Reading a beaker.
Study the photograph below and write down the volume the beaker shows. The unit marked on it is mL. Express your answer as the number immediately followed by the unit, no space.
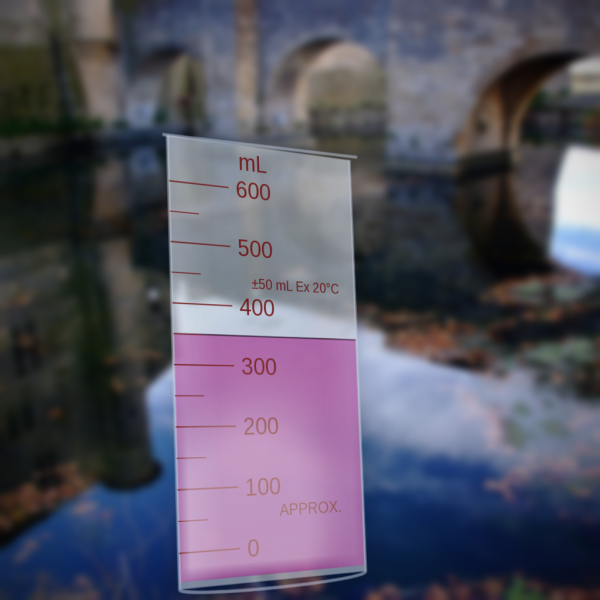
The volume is 350mL
